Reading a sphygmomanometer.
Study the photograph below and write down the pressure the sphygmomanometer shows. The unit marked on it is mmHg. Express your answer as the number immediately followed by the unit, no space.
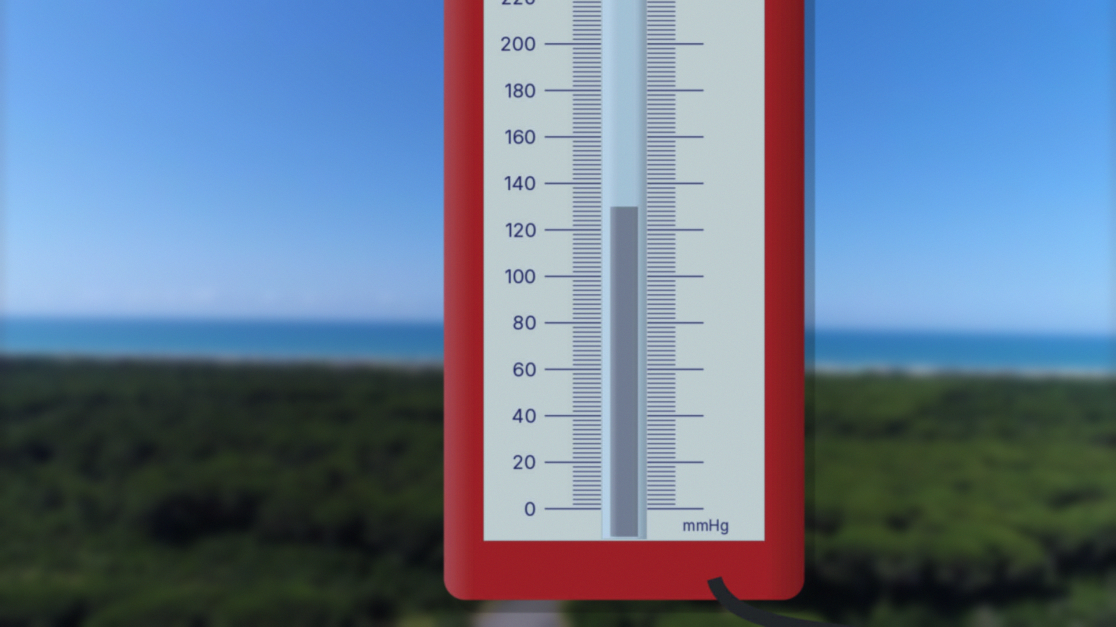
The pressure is 130mmHg
